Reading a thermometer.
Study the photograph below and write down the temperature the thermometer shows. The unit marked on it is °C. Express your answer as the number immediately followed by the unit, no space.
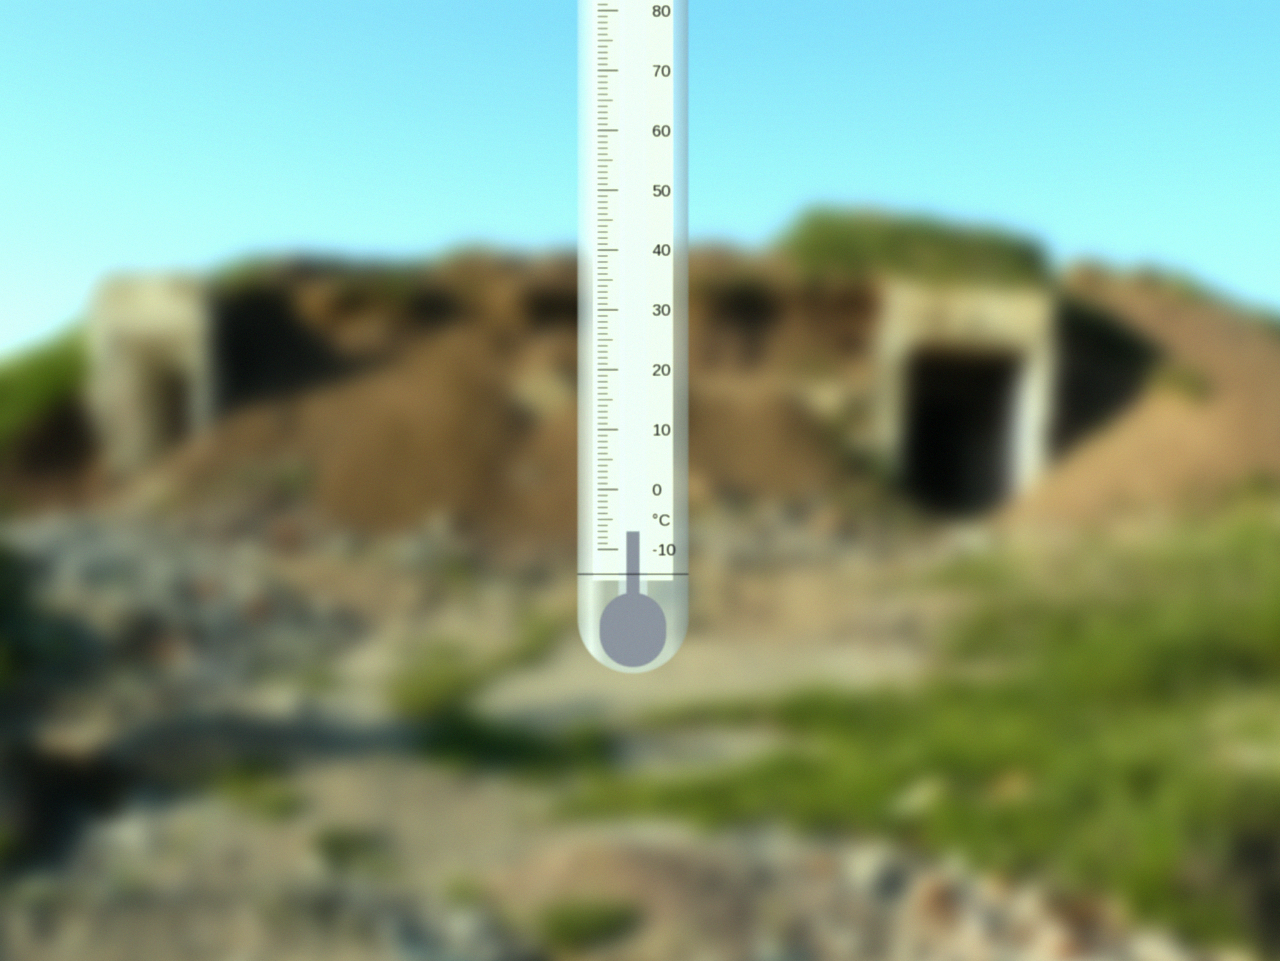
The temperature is -7°C
